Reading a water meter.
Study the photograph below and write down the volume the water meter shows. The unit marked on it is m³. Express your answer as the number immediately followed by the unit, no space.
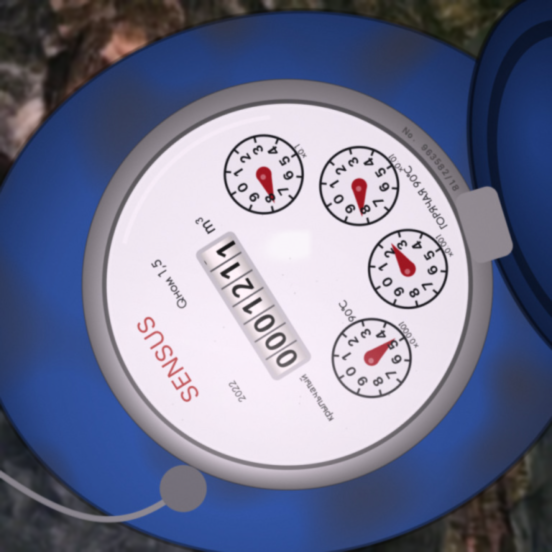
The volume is 1210.7824m³
